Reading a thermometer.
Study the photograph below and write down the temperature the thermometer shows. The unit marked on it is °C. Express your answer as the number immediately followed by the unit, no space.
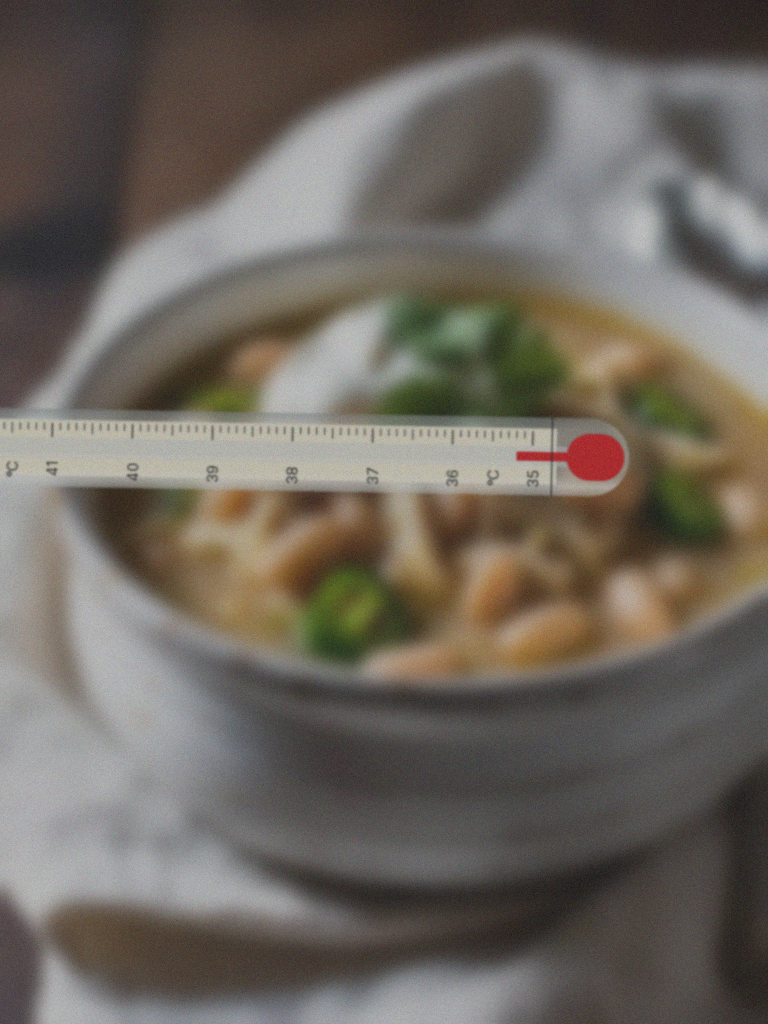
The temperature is 35.2°C
